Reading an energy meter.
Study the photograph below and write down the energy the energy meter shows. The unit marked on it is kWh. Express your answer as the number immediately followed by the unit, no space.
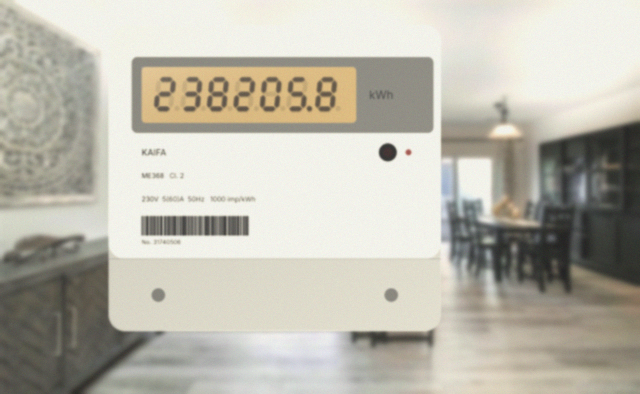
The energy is 238205.8kWh
